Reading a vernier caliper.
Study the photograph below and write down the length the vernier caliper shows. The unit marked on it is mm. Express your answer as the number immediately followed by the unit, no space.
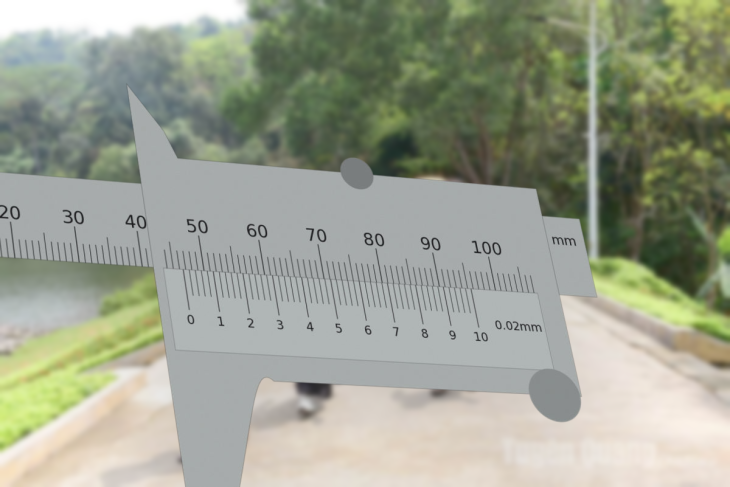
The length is 46.6mm
